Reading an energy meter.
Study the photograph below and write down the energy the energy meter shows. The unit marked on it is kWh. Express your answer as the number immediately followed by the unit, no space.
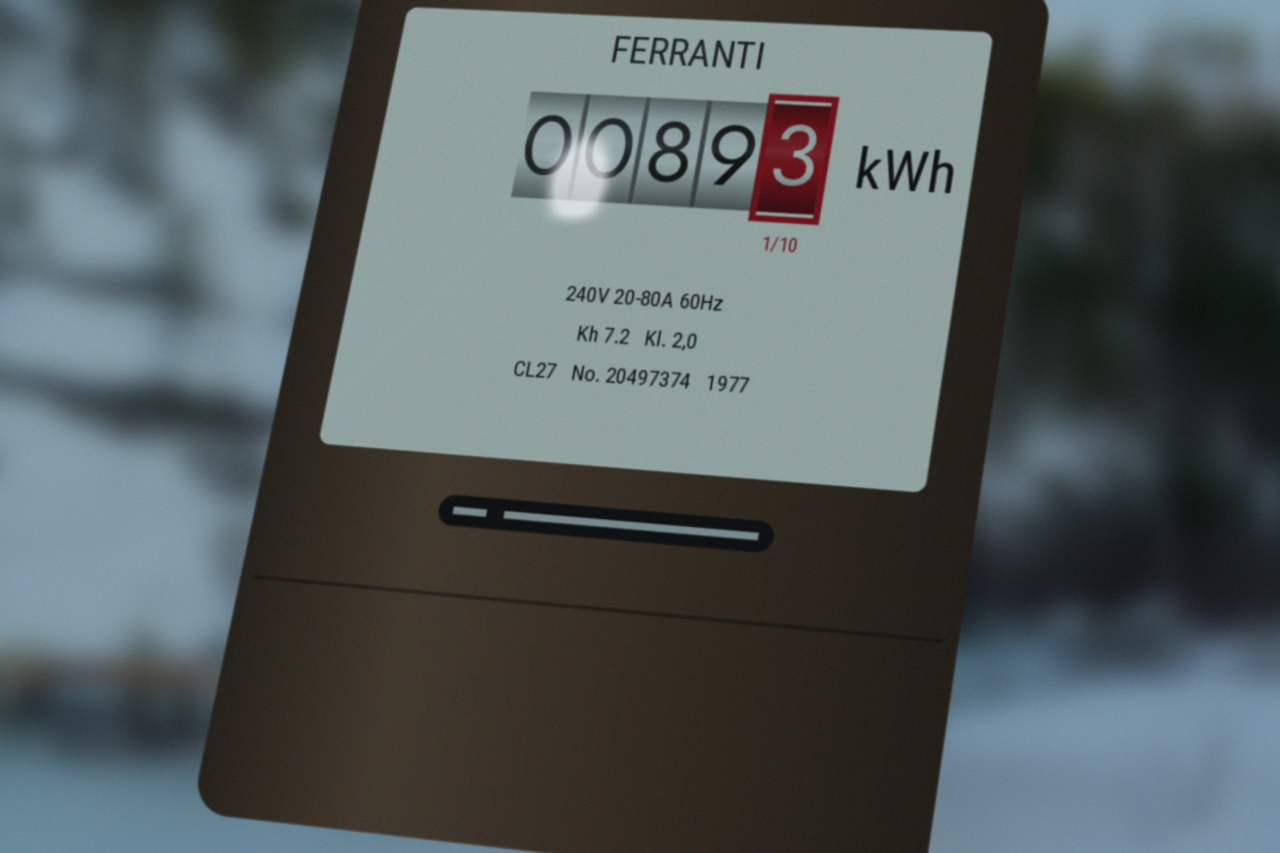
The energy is 89.3kWh
